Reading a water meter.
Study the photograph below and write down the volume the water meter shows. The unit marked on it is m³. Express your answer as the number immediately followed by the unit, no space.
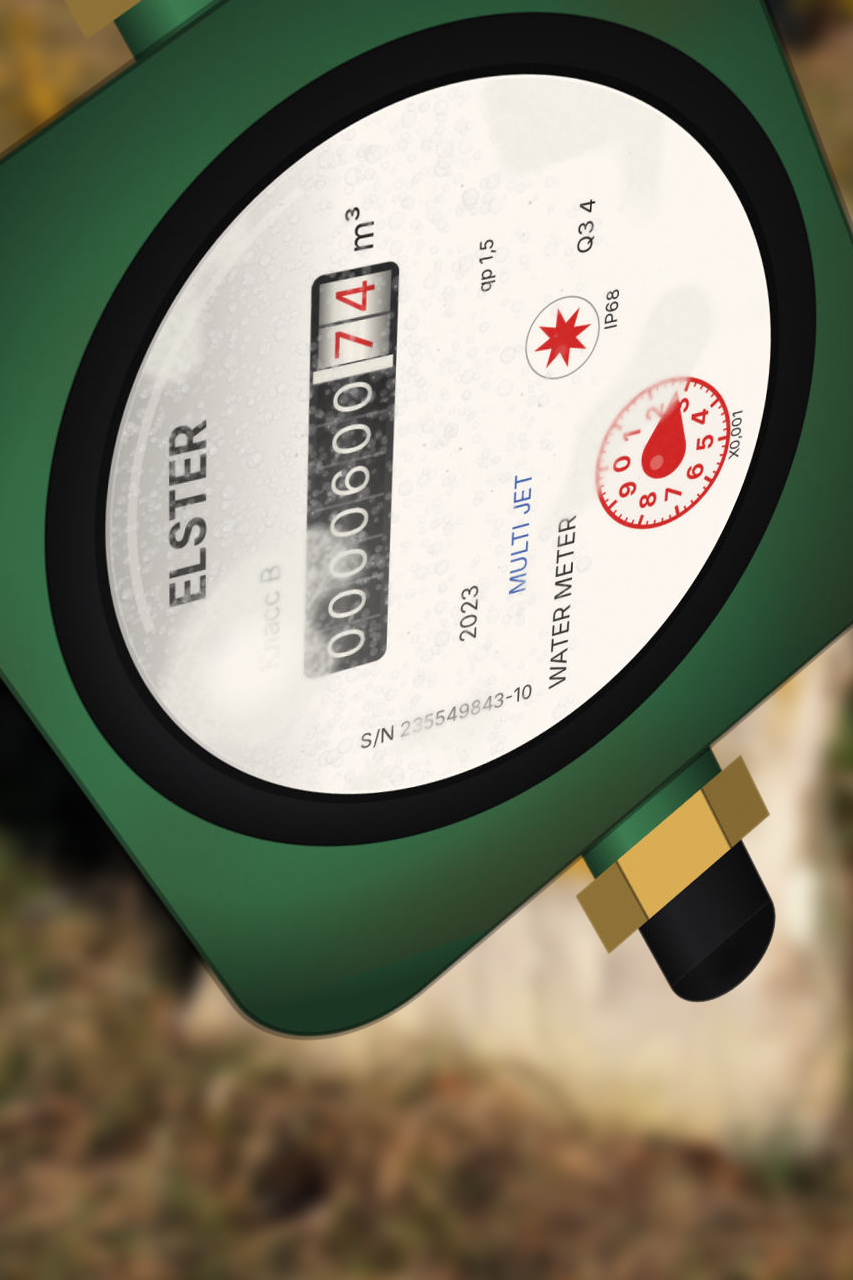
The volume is 600.742m³
